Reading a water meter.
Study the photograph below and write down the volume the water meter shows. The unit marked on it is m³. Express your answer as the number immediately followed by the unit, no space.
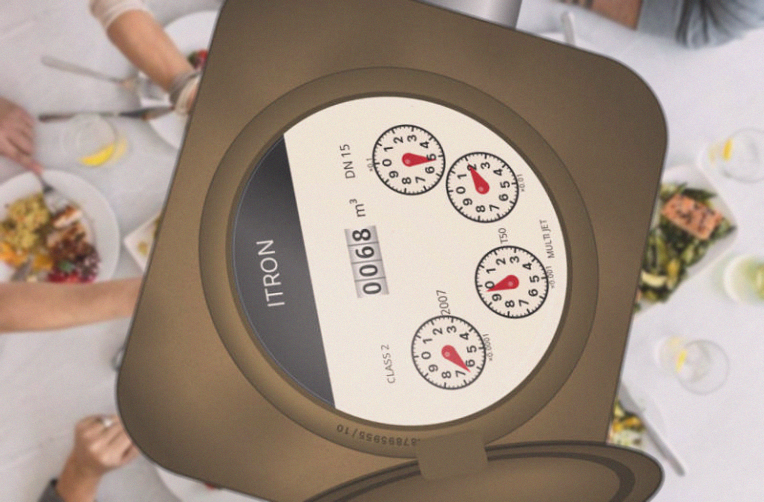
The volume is 68.5196m³
